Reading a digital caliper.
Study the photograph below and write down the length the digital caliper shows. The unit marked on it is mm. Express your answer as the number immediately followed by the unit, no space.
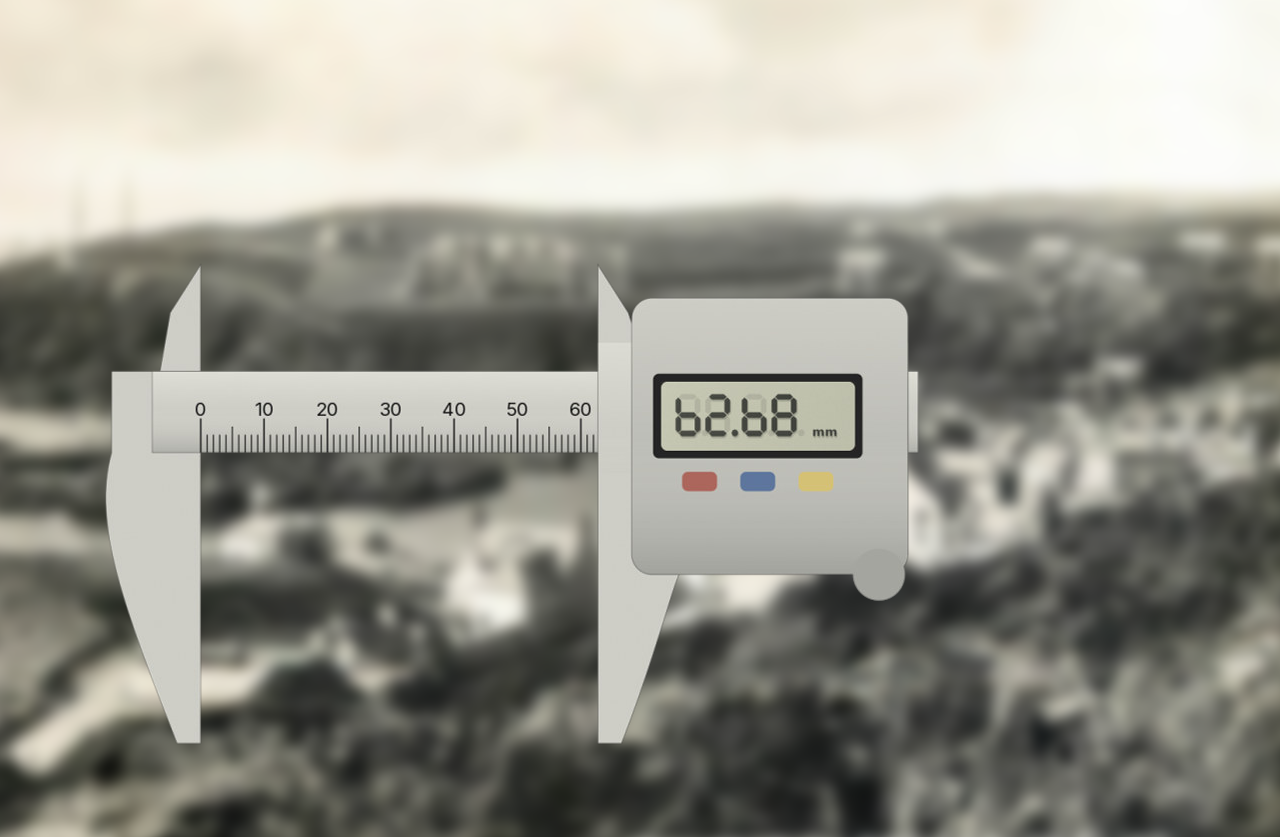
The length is 62.68mm
